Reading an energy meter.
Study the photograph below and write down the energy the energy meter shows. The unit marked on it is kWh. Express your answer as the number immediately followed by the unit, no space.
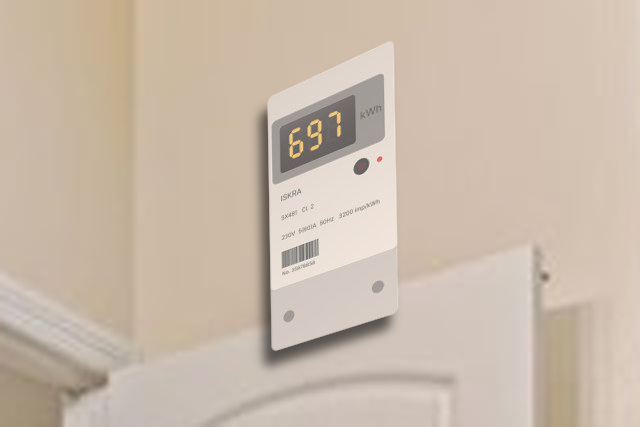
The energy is 697kWh
